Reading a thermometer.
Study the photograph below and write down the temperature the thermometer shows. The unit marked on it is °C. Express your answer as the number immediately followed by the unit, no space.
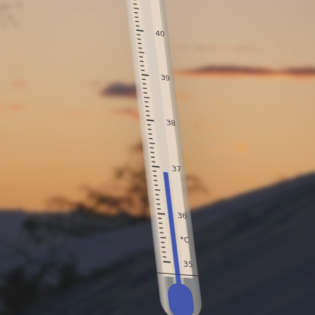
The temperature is 36.9°C
